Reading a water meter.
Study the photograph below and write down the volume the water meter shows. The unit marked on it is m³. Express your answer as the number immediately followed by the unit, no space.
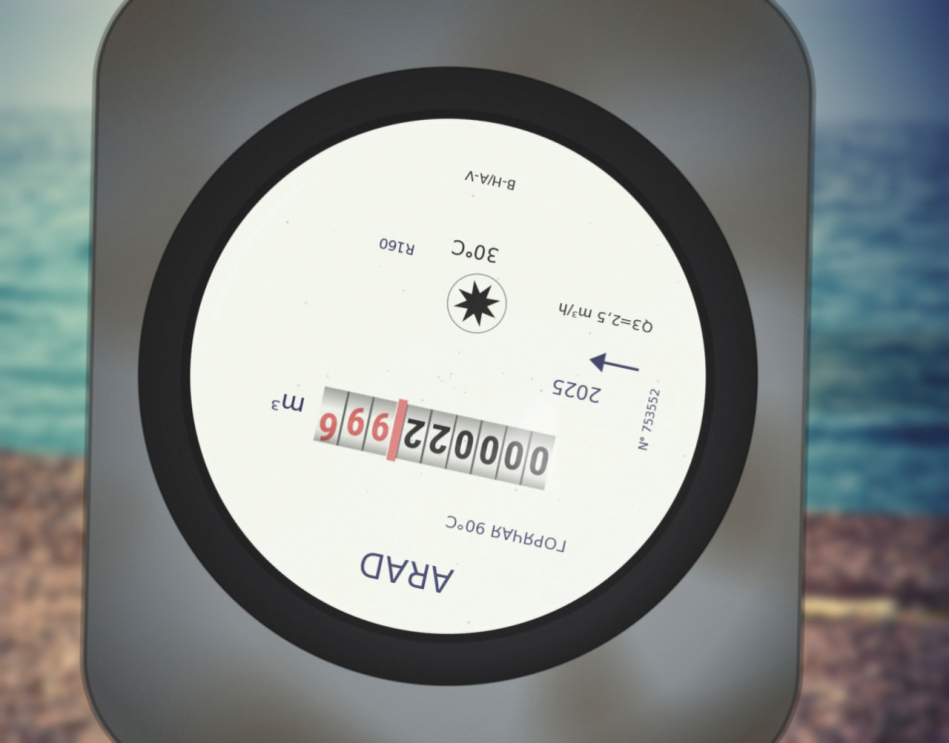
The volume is 22.996m³
